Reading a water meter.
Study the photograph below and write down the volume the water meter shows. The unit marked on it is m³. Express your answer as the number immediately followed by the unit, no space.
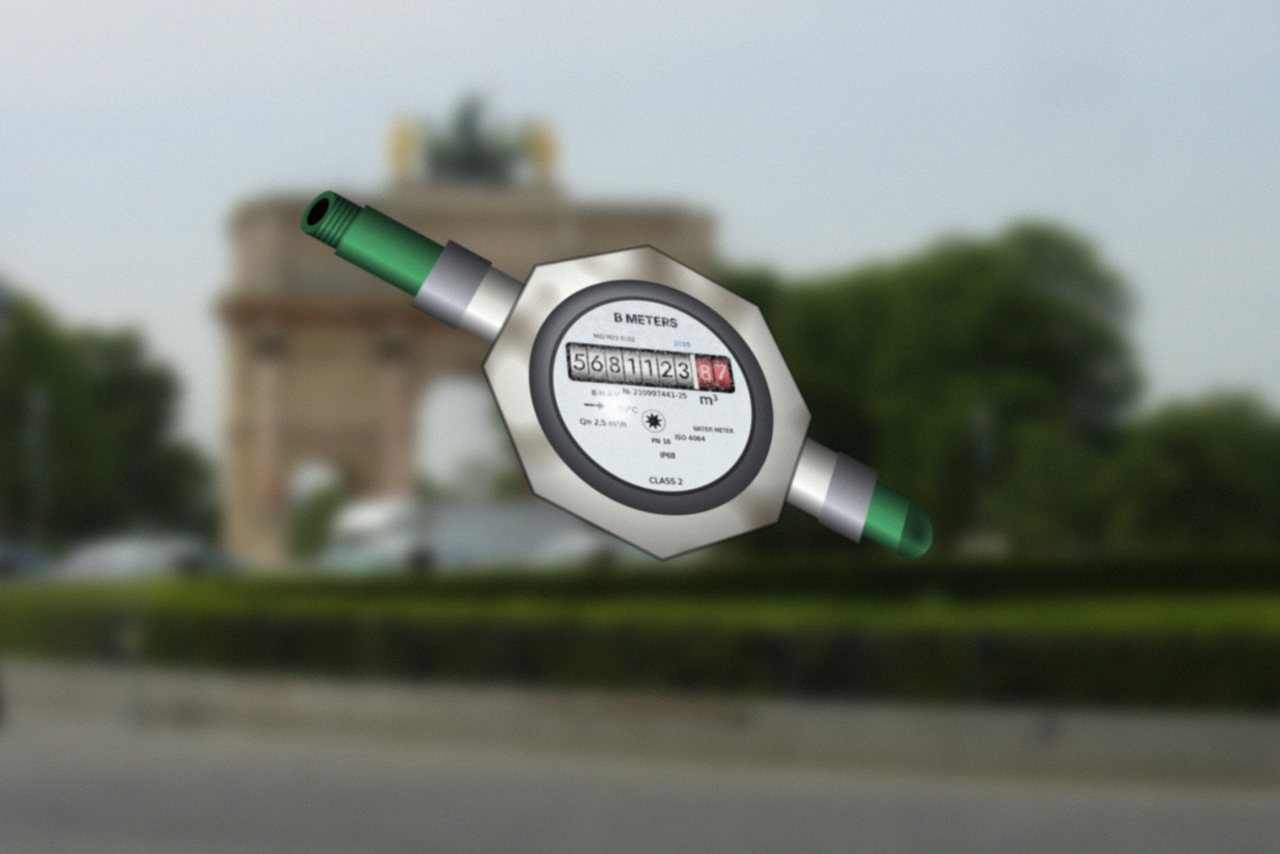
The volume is 5681123.87m³
